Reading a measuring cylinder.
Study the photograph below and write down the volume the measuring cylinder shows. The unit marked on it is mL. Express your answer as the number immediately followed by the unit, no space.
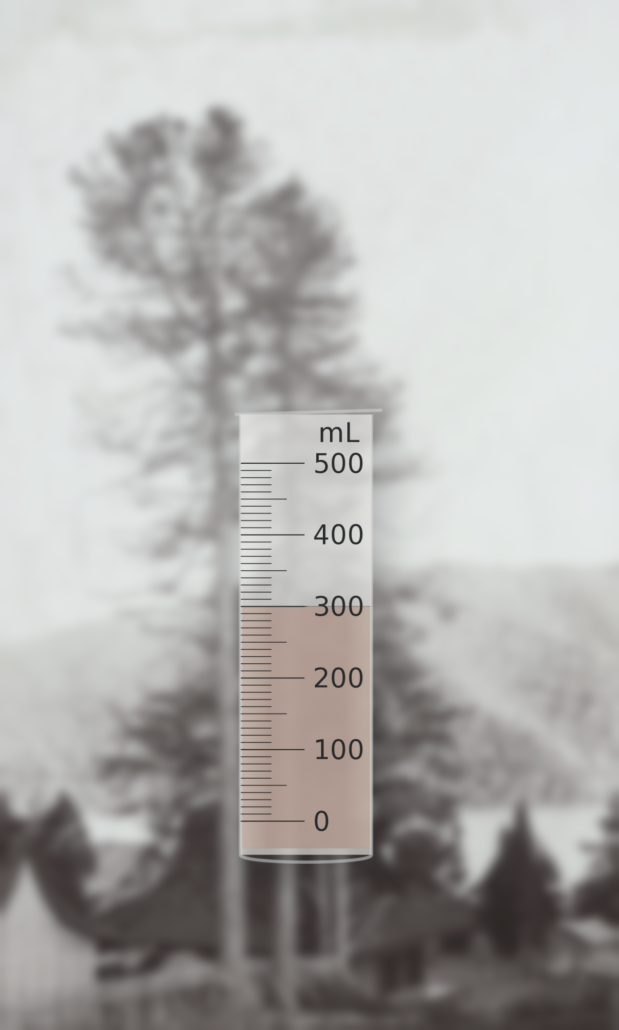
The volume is 300mL
